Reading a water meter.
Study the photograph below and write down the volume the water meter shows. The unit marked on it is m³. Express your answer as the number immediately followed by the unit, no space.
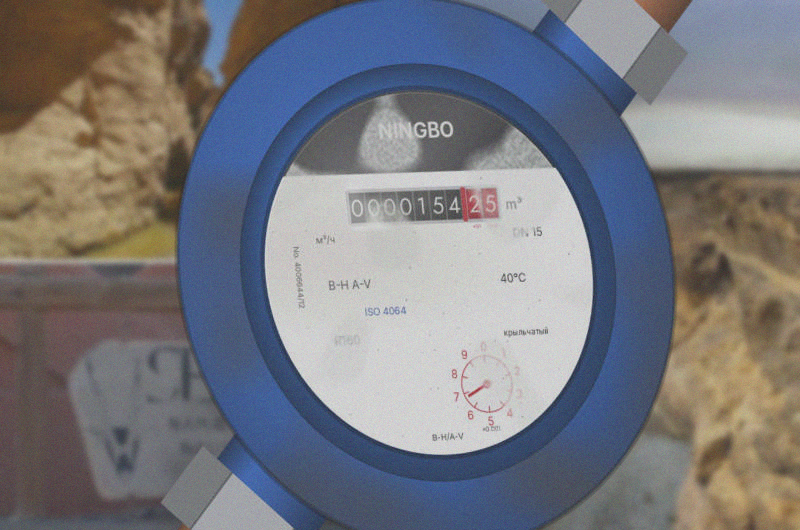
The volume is 154.256m³
